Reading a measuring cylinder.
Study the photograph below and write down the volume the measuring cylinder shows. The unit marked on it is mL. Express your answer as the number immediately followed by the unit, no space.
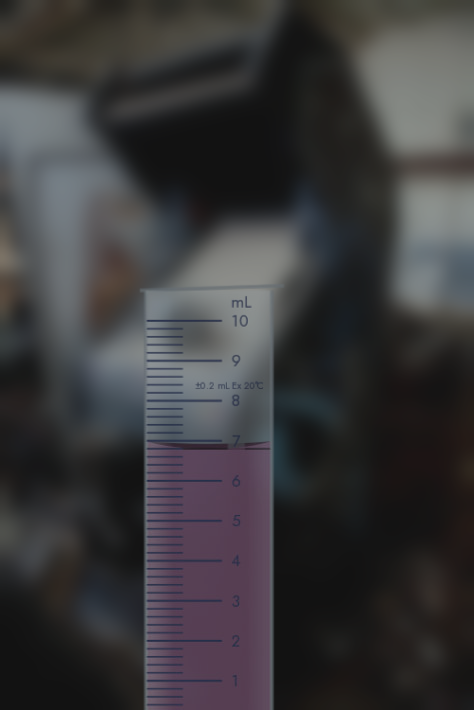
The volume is 6.8mL
